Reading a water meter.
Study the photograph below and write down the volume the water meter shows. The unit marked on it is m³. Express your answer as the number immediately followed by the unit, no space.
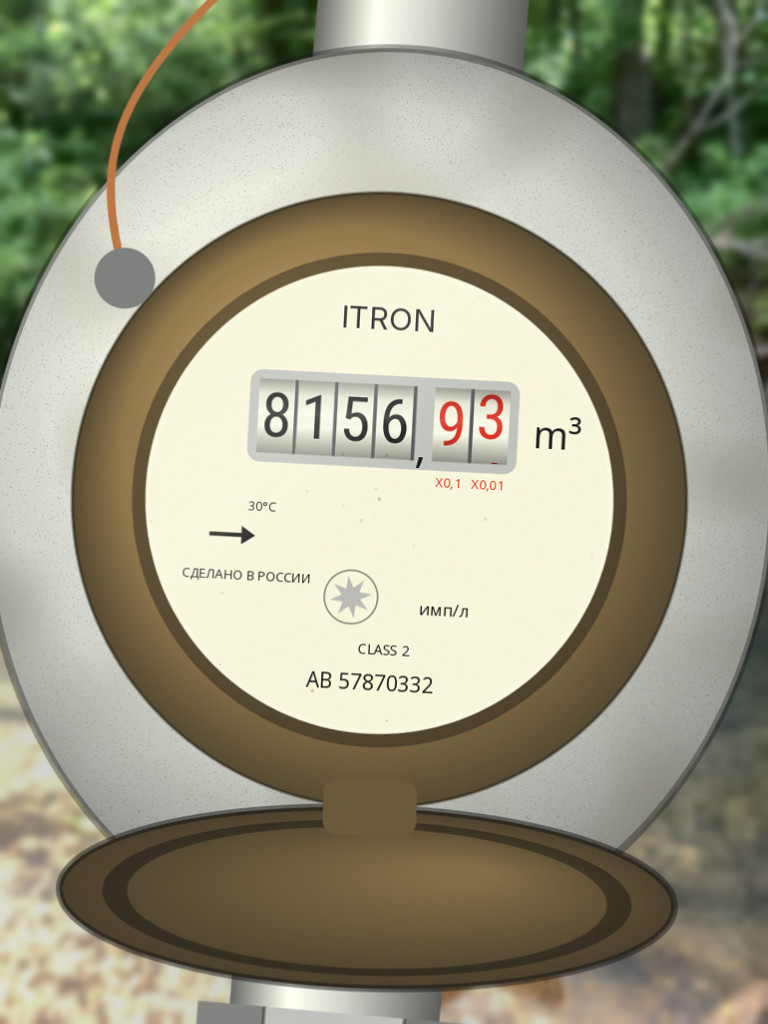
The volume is 8156.93m³
